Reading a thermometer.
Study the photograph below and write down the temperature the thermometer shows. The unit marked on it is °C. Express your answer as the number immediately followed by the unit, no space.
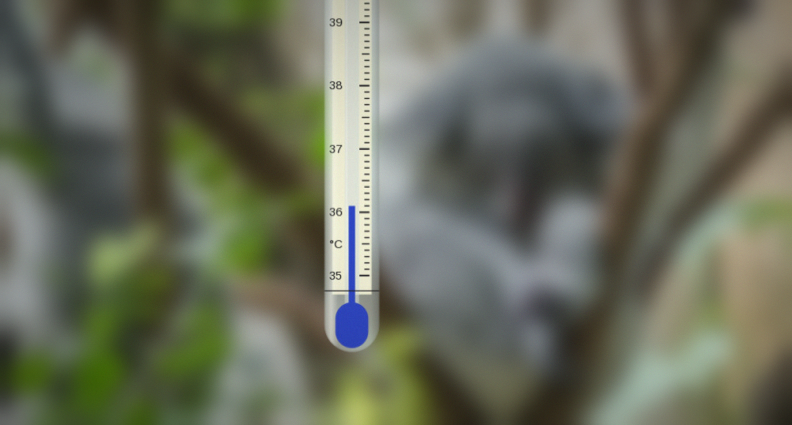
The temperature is 36.1°C
